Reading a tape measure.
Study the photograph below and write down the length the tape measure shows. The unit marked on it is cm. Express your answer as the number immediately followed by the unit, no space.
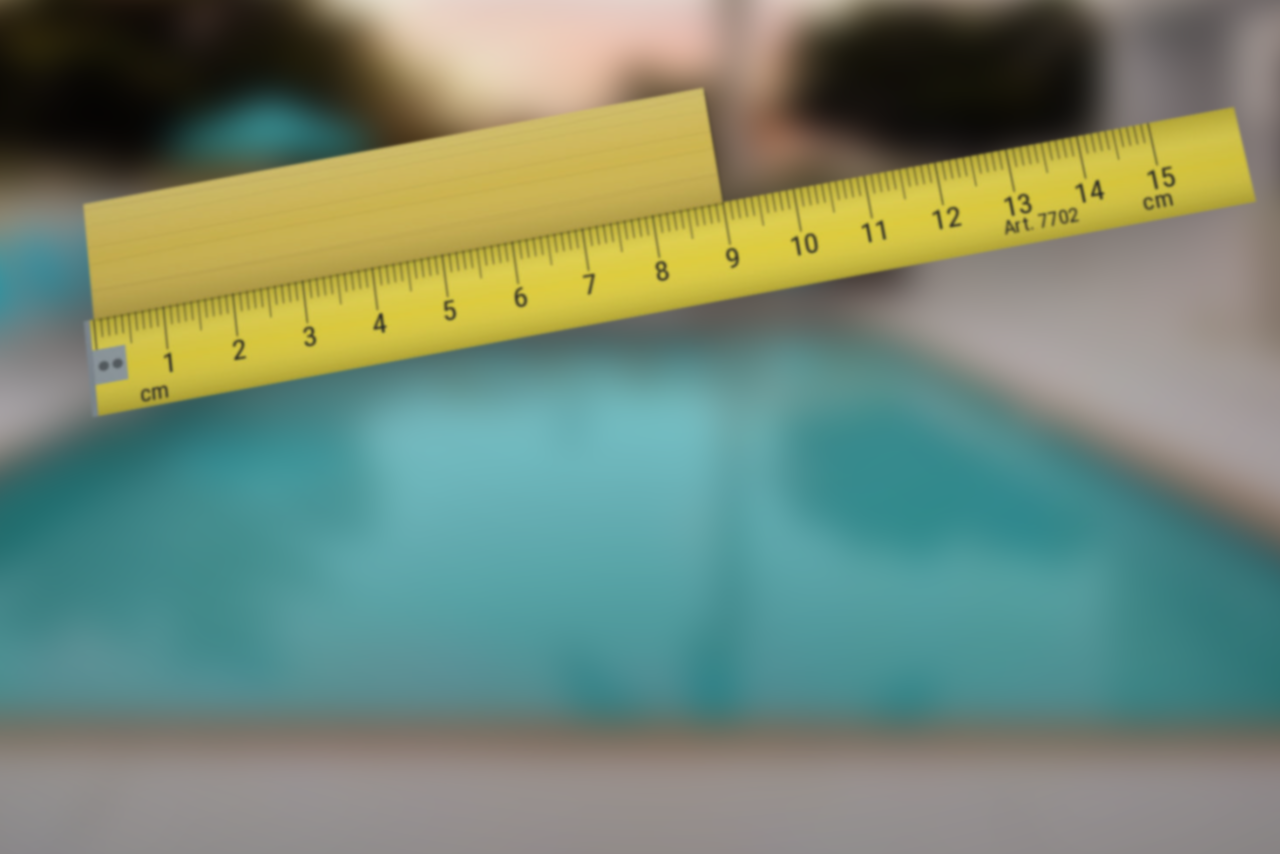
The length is 9cm
